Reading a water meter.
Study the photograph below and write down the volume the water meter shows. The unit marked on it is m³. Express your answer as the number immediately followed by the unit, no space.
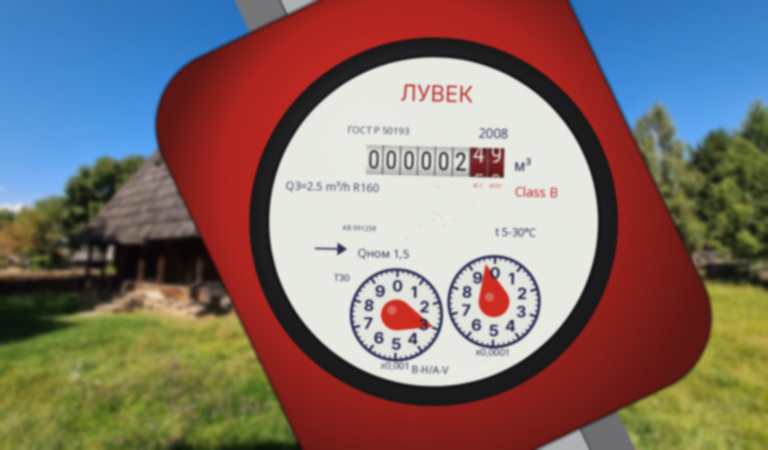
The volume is 2.4929m³
